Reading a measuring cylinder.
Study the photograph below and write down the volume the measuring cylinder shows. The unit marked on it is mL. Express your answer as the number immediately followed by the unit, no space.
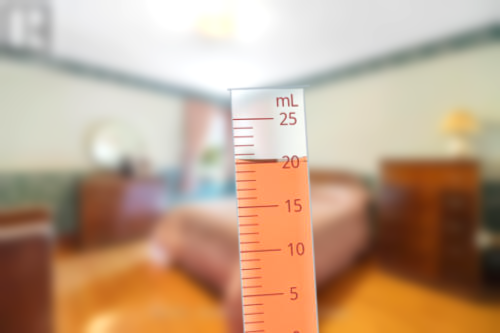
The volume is 20mL
